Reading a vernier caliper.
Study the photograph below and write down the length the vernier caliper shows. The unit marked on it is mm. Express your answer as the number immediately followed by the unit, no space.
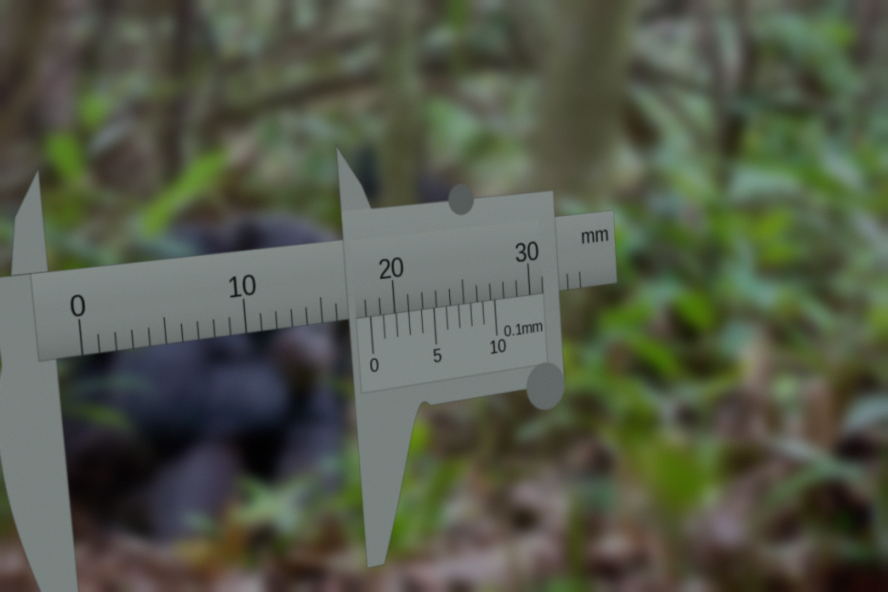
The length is 18.3mm
